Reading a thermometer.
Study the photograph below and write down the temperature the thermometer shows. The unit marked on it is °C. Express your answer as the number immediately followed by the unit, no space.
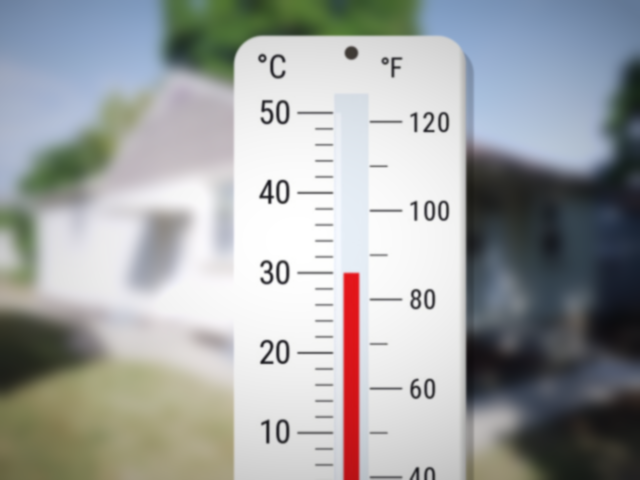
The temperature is 30°C
